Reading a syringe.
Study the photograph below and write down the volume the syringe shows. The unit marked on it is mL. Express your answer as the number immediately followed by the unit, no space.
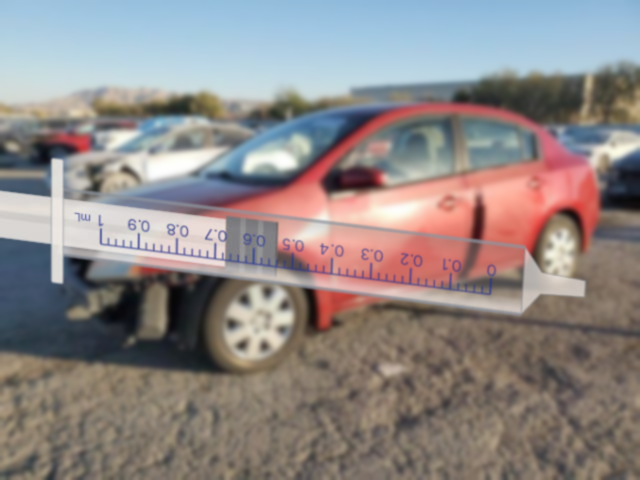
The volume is 0.54mL
